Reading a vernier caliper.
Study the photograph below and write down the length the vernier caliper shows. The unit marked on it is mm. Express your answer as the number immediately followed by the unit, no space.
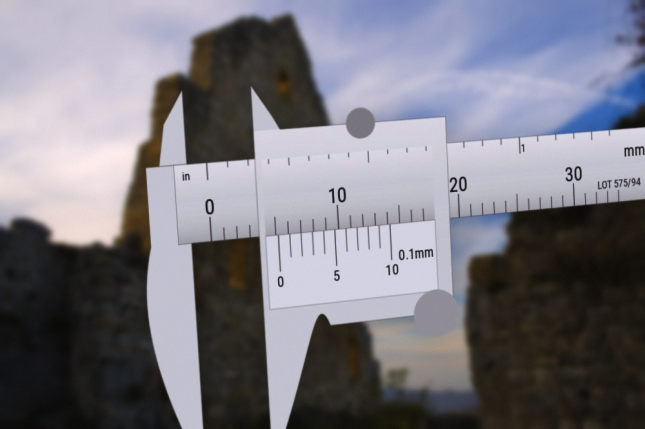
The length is 5.2mm
